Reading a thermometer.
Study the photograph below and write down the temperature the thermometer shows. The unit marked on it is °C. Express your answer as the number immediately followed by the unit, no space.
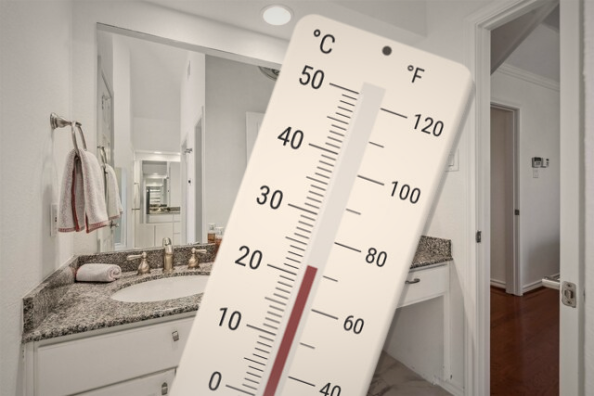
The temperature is 22°C
